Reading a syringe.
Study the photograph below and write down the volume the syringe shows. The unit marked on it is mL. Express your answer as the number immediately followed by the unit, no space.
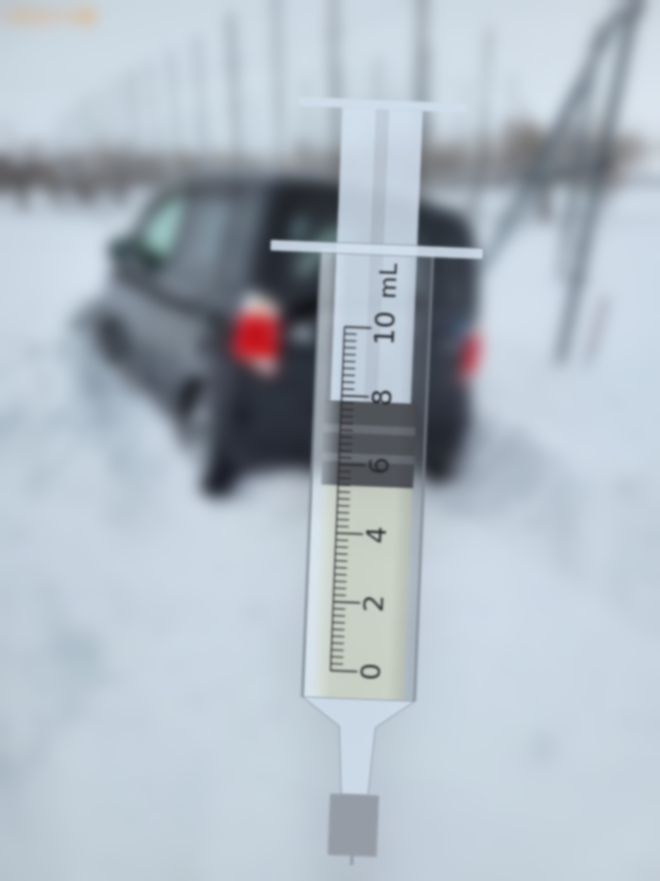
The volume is 5.4mL
